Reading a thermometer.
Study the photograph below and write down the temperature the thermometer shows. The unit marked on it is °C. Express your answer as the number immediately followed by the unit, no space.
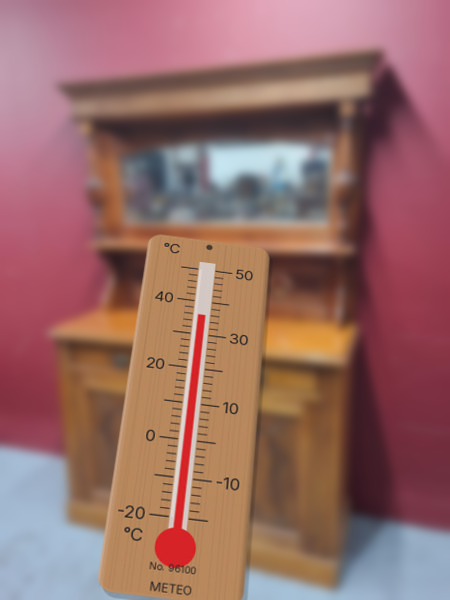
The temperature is 36°C
